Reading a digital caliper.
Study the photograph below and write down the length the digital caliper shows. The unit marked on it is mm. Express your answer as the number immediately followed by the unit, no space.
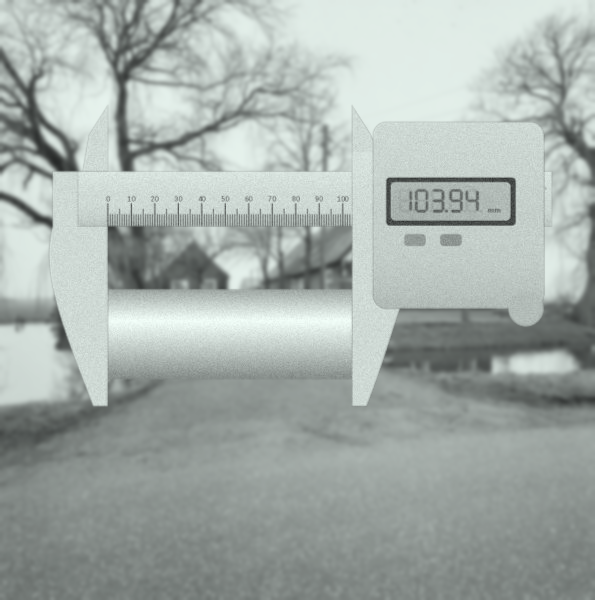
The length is 103.94mm
